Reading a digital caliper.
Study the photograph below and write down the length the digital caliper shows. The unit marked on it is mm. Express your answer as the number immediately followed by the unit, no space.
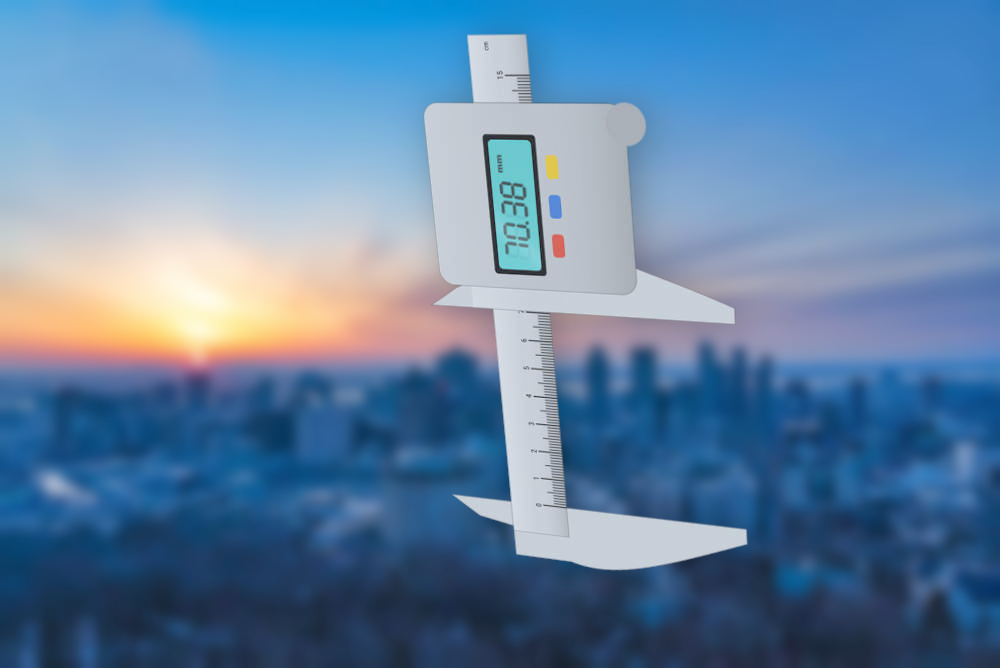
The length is 70.38mm
